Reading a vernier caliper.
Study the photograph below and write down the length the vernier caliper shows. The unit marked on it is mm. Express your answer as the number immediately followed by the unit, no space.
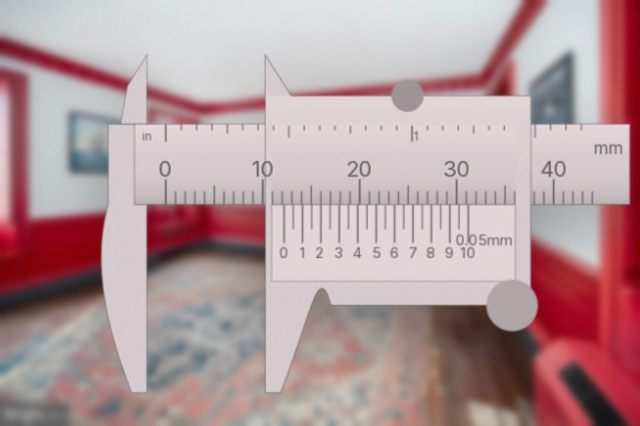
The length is 12.2mm
